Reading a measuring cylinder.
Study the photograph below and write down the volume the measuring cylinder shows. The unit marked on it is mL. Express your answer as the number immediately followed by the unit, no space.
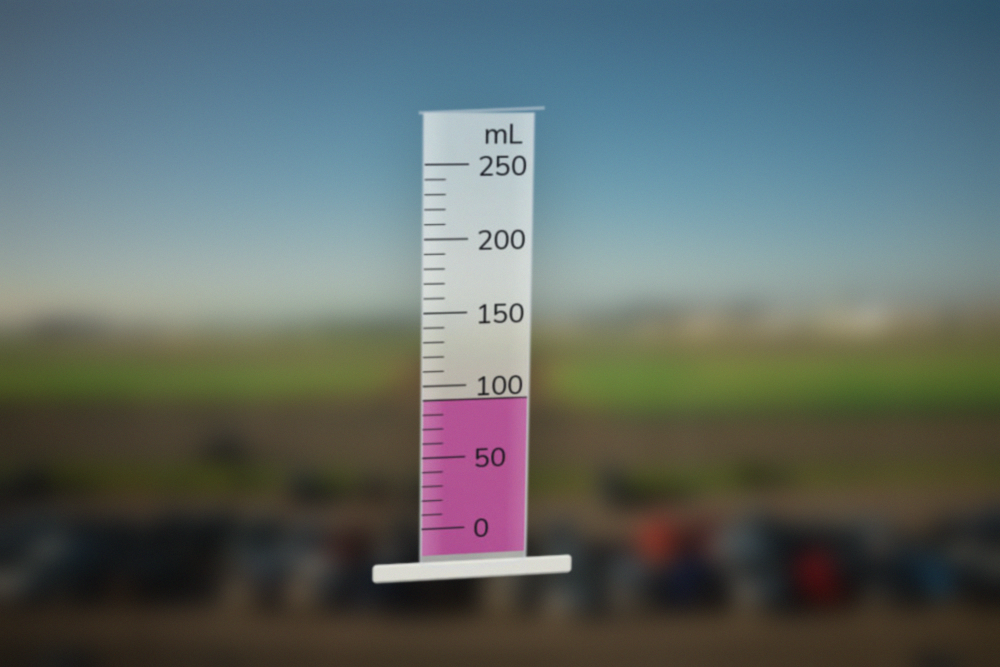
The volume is 90mL
